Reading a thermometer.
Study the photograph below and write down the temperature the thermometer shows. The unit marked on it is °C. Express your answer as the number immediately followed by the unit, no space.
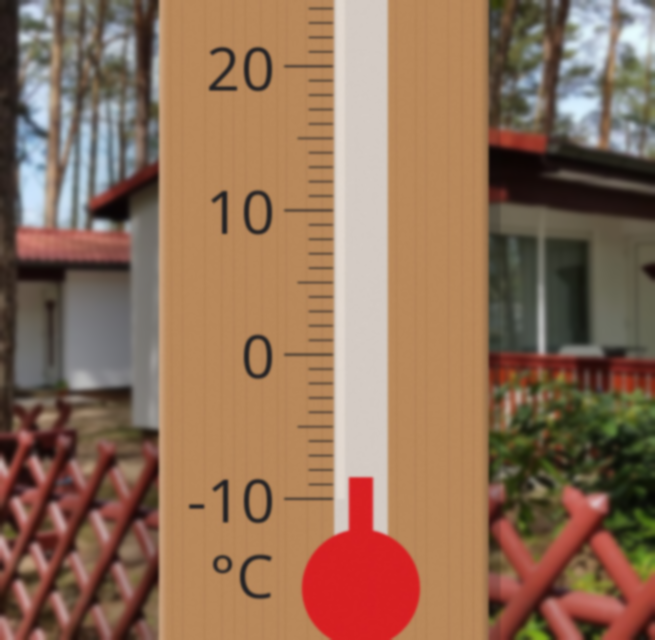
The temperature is -8.5°C
